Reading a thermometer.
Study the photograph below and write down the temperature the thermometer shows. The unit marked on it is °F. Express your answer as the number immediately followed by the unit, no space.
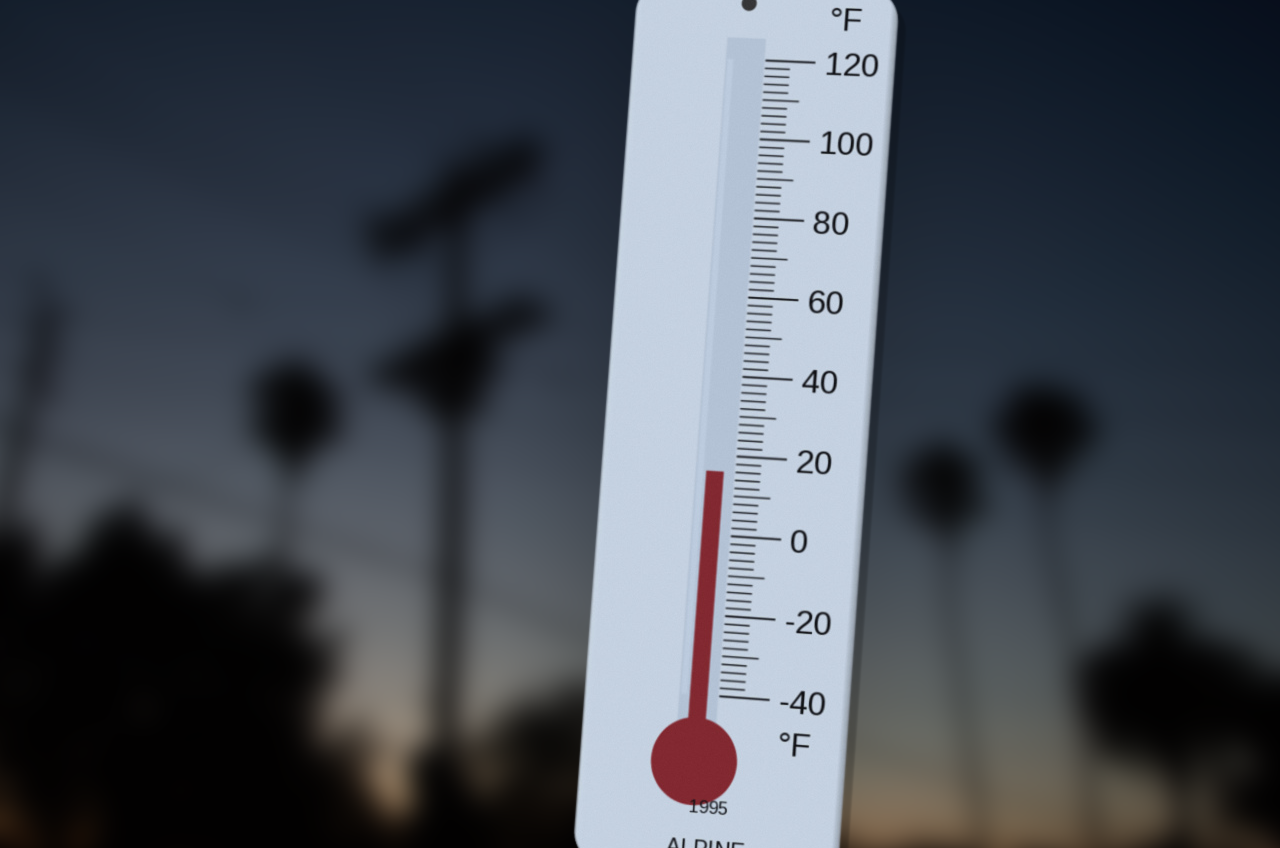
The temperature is 16°F
